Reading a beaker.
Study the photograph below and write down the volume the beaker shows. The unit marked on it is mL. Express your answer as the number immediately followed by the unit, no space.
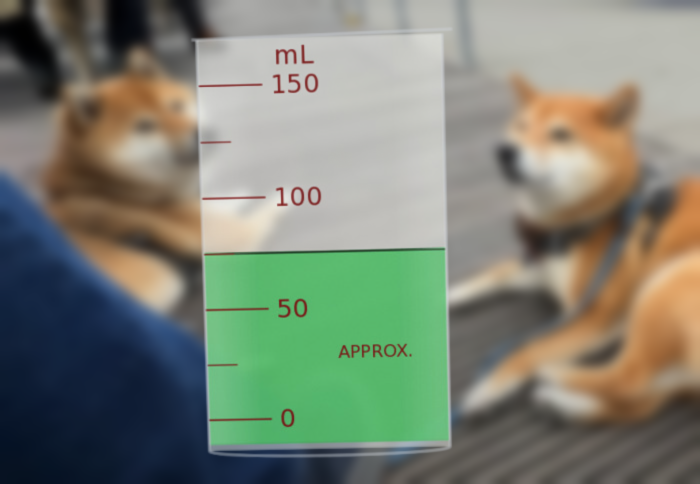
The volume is 75mL
